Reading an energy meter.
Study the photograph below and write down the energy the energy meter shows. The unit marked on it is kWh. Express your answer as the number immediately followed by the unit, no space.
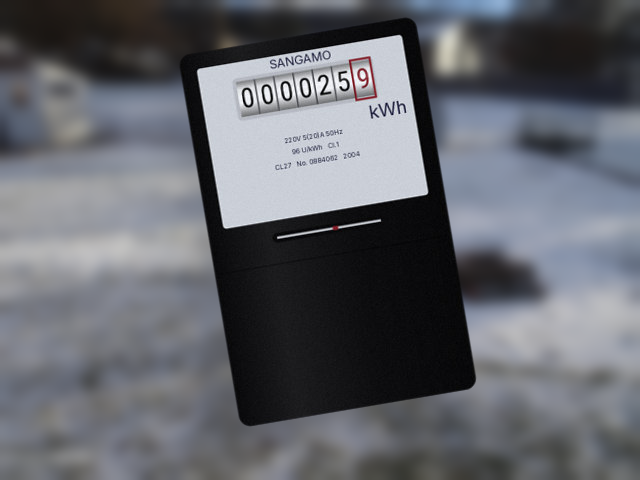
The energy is 25.9kWh
